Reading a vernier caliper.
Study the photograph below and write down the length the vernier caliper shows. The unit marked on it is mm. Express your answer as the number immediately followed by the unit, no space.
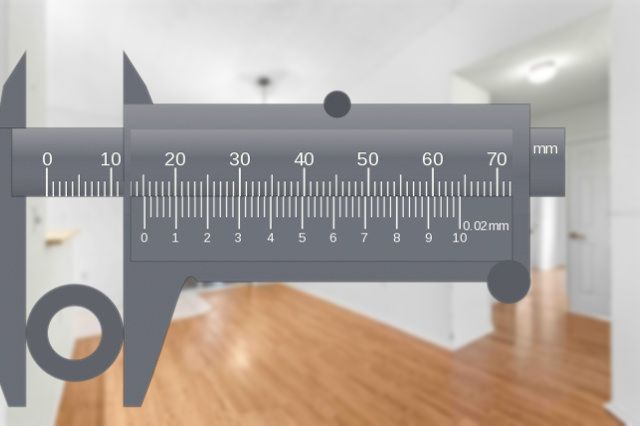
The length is 15.2mm
